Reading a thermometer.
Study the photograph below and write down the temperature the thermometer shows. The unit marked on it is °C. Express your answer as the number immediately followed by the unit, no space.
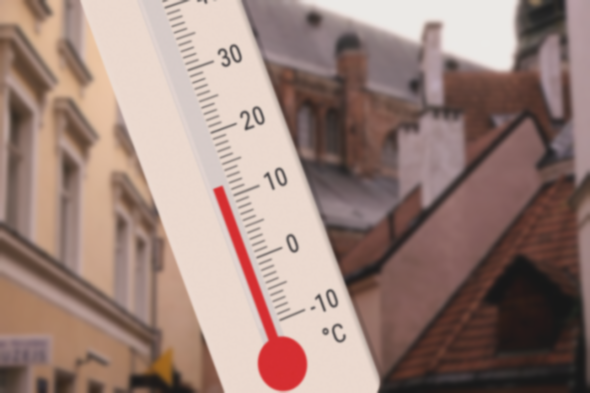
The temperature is 12°C
